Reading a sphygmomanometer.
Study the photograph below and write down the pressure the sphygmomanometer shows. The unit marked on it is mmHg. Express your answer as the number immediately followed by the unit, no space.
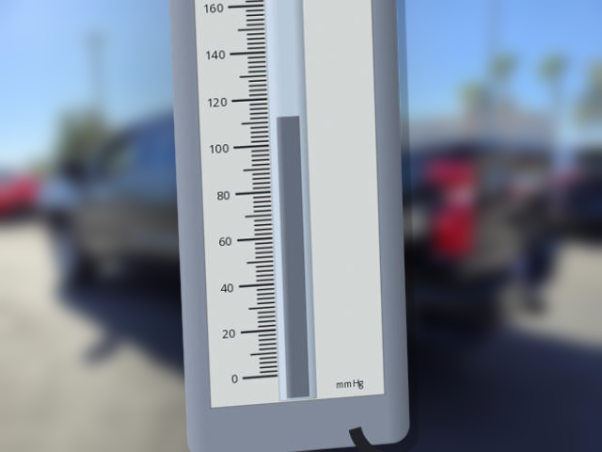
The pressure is 112mmHg
